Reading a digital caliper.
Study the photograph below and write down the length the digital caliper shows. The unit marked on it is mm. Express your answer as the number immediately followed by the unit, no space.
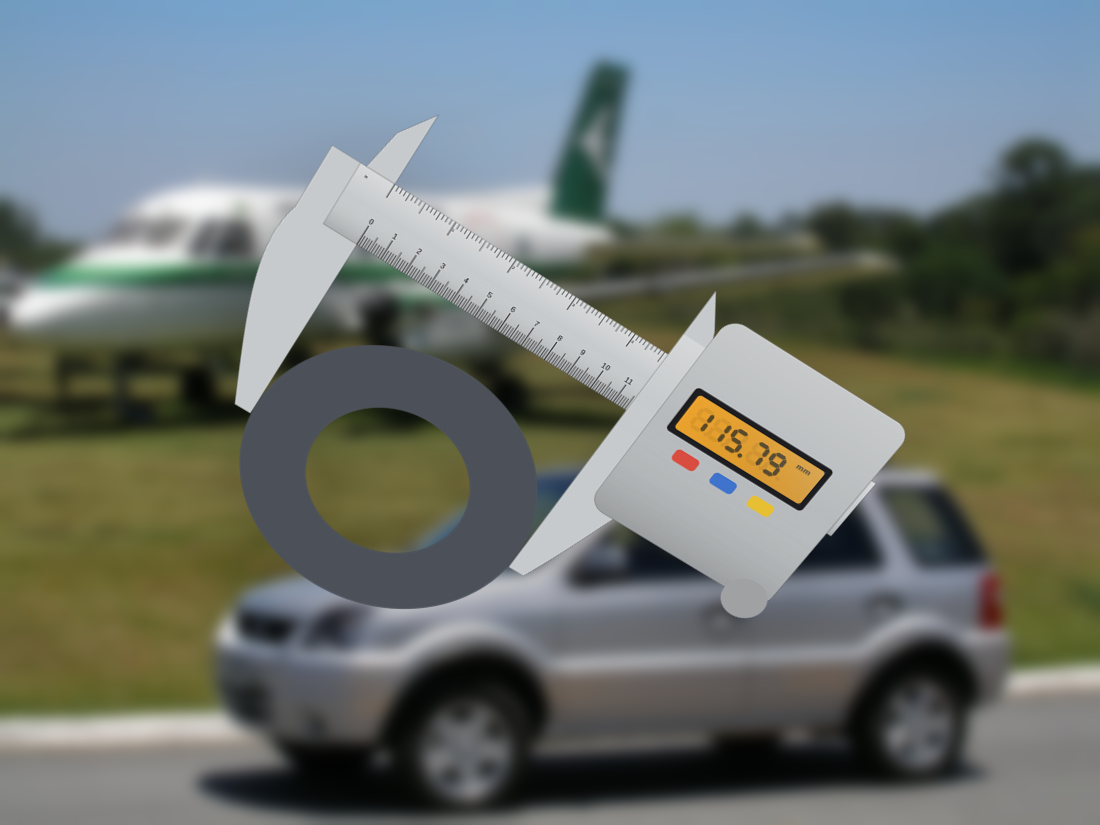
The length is 115.79mm
